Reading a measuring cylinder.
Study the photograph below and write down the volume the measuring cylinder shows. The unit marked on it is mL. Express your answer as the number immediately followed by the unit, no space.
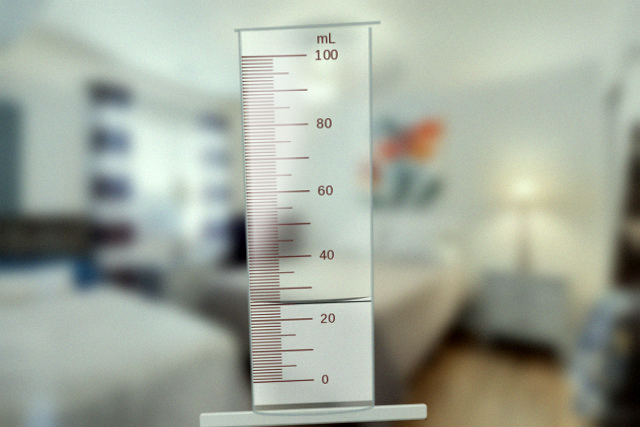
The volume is 25mL
